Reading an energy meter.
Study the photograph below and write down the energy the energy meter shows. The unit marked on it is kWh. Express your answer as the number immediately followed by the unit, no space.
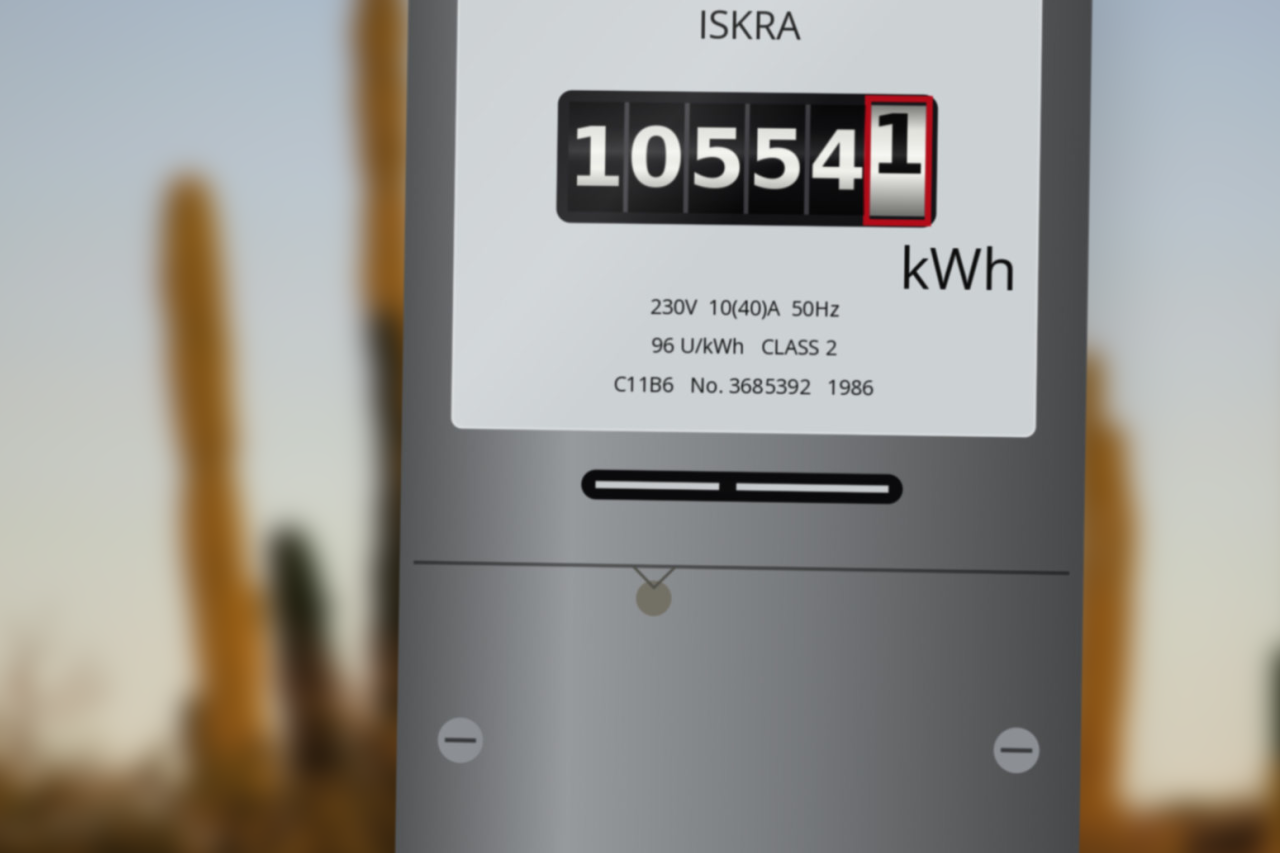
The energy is 10554.1kWh
